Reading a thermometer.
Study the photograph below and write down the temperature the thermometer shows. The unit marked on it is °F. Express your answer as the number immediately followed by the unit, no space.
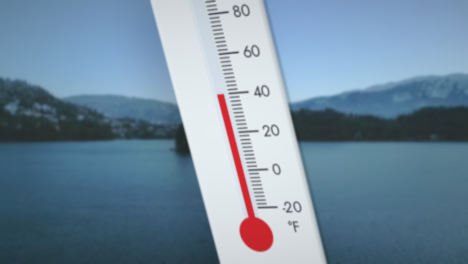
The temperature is 40°F
